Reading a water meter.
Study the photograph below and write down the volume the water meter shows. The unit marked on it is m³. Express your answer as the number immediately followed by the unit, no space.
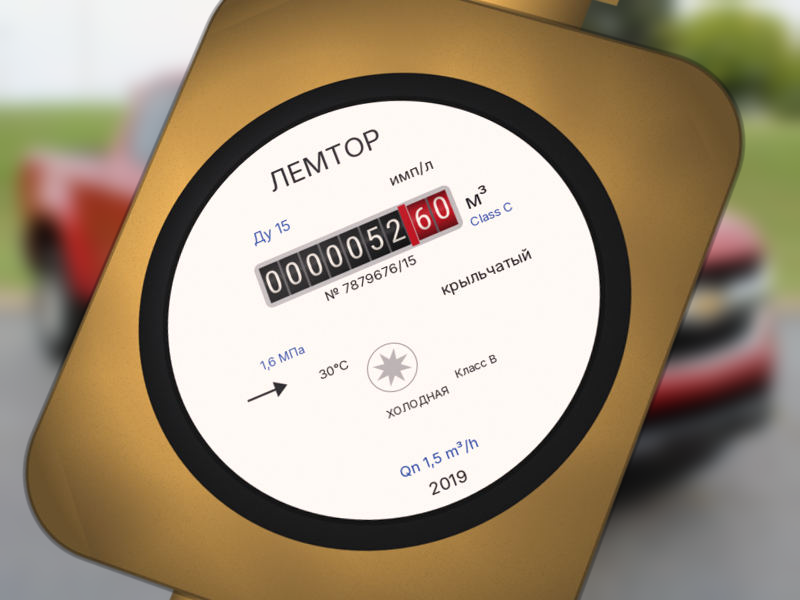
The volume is 52.60m³
